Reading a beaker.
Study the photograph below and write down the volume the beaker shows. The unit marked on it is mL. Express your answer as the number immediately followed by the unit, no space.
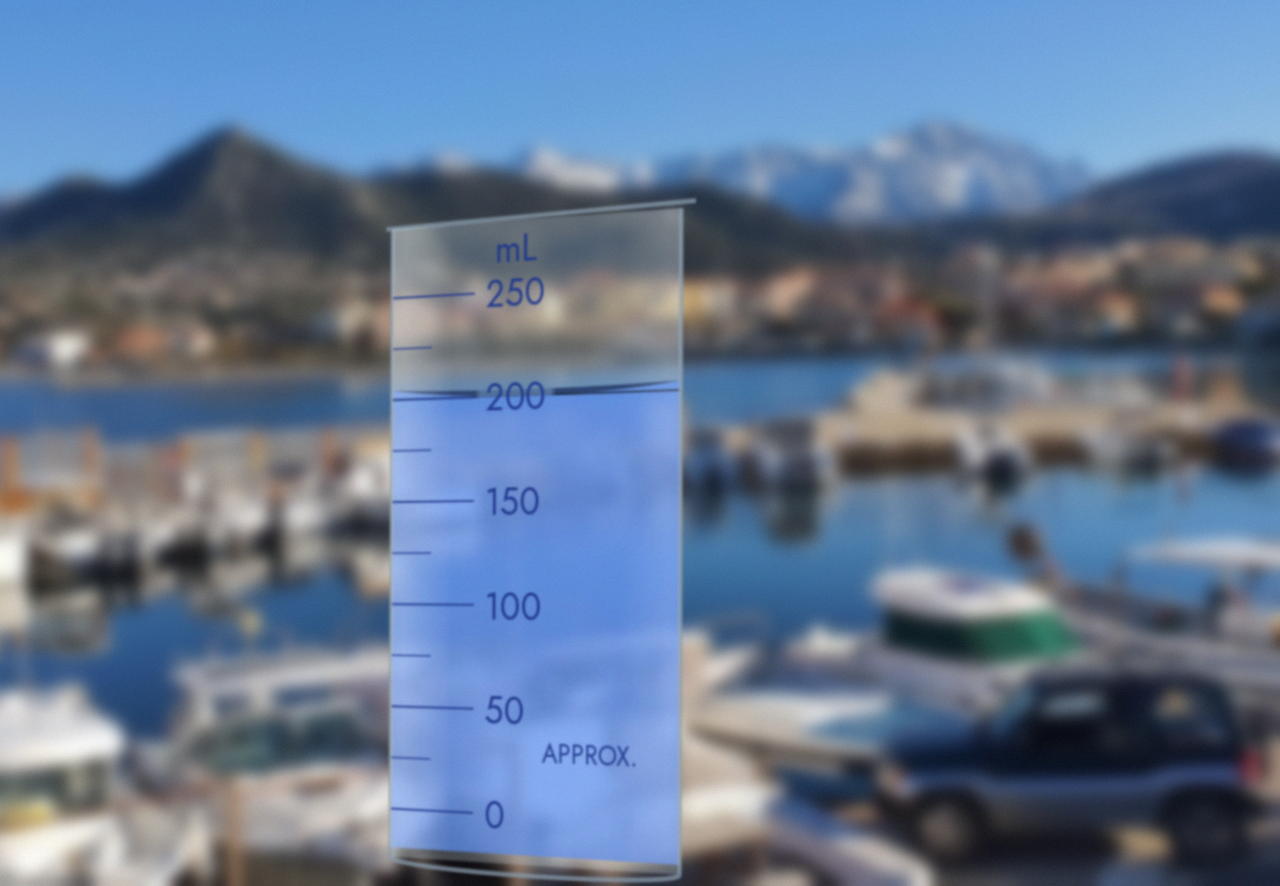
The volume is 200mL
